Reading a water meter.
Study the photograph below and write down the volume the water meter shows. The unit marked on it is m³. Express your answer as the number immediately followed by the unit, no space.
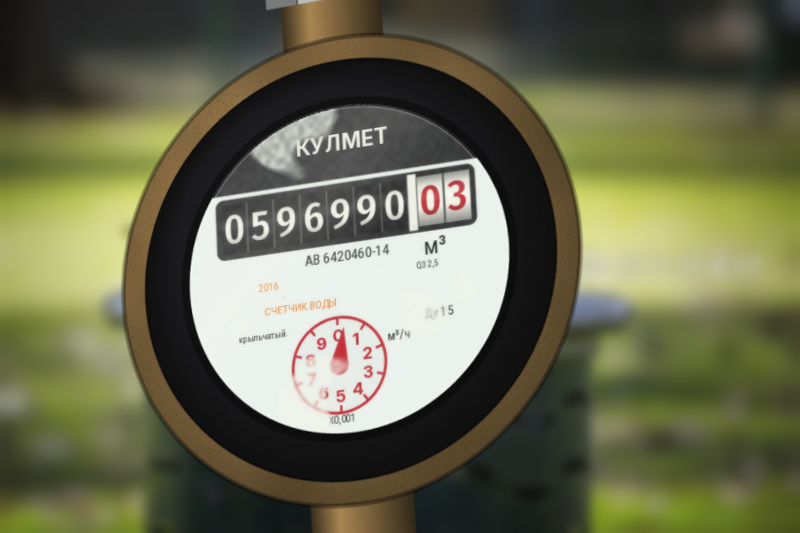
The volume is 596990.030m³
